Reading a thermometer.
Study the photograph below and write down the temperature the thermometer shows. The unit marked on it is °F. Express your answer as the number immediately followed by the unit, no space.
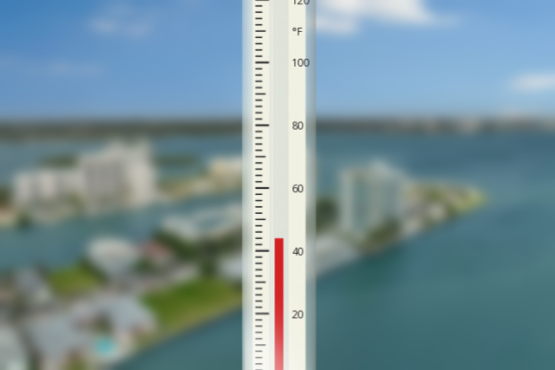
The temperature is 44°F
